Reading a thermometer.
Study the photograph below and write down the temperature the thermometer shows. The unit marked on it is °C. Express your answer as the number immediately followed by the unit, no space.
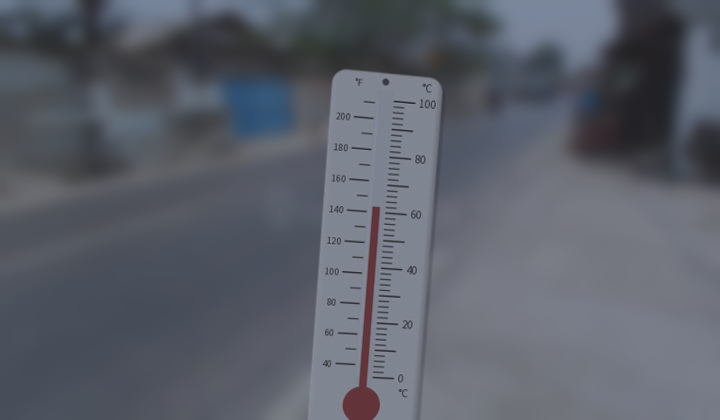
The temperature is 62°C
